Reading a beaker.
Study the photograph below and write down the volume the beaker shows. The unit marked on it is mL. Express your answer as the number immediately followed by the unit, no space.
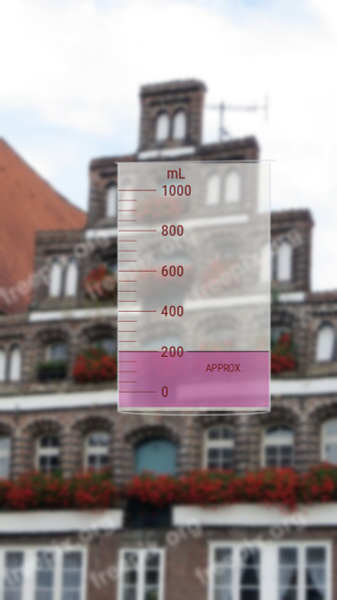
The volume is 200mL
